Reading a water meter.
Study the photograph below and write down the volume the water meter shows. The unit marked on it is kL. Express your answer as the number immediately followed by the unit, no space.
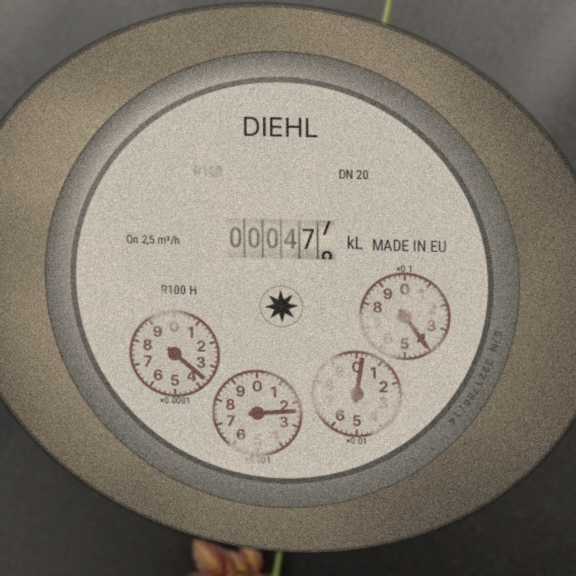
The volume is 477.4023kL
